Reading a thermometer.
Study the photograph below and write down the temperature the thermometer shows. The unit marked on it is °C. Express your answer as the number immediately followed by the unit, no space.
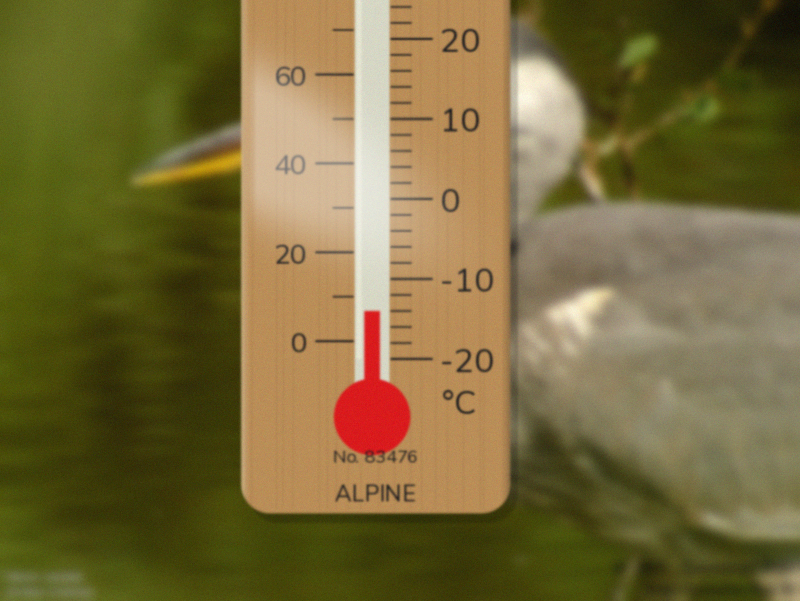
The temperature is -14°C
